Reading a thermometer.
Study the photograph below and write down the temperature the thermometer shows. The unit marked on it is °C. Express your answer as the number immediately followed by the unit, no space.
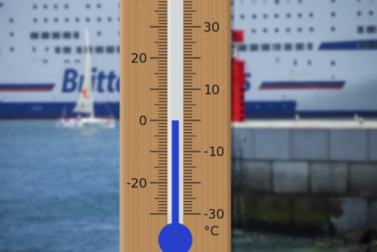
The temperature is 0°C
